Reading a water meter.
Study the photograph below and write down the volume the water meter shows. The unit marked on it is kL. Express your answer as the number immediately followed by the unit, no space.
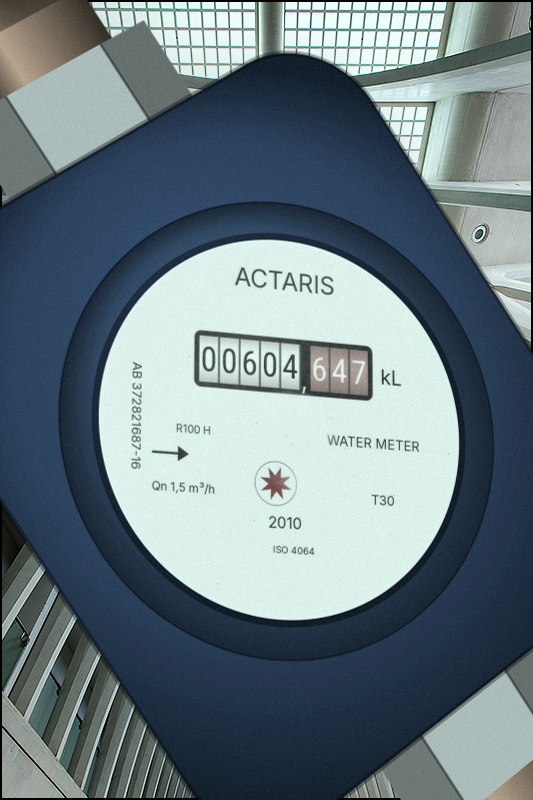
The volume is 604.647kL
